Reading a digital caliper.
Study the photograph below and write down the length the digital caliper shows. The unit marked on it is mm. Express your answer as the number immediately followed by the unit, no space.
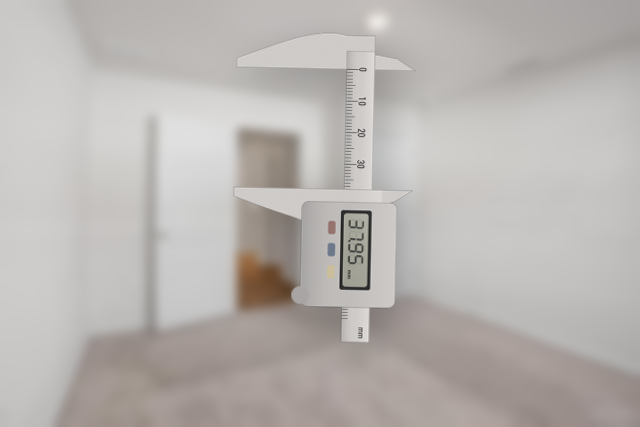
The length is 37.95mm
